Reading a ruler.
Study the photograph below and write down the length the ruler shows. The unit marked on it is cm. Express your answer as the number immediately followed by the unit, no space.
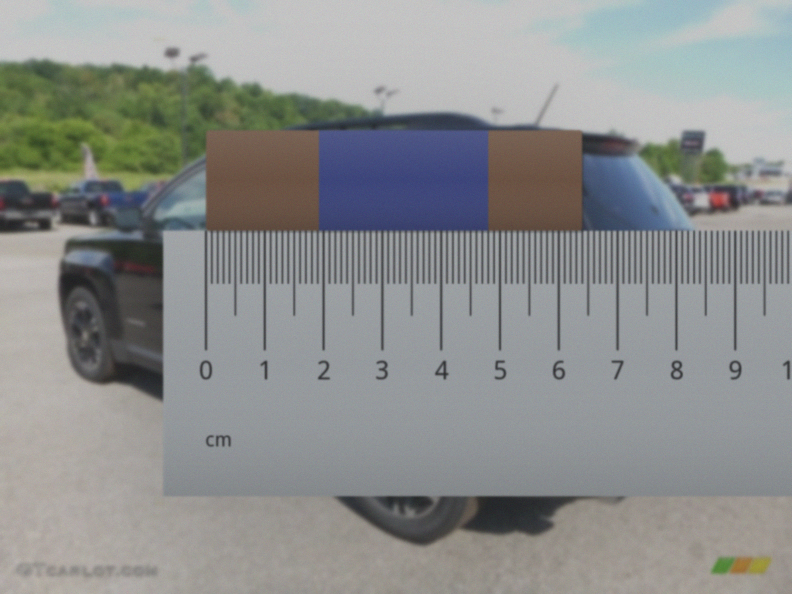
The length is 6.4cm
